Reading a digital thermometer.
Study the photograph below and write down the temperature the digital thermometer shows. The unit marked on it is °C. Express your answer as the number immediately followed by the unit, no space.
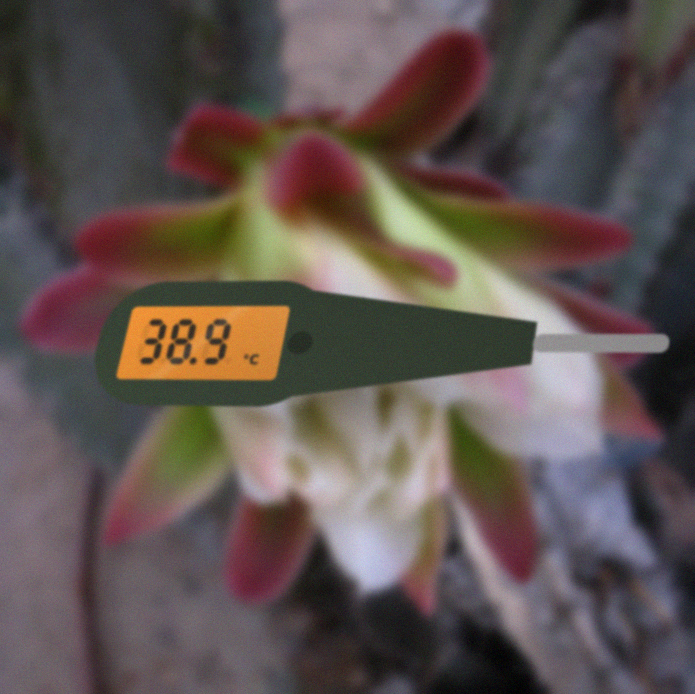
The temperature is 38.9°C
